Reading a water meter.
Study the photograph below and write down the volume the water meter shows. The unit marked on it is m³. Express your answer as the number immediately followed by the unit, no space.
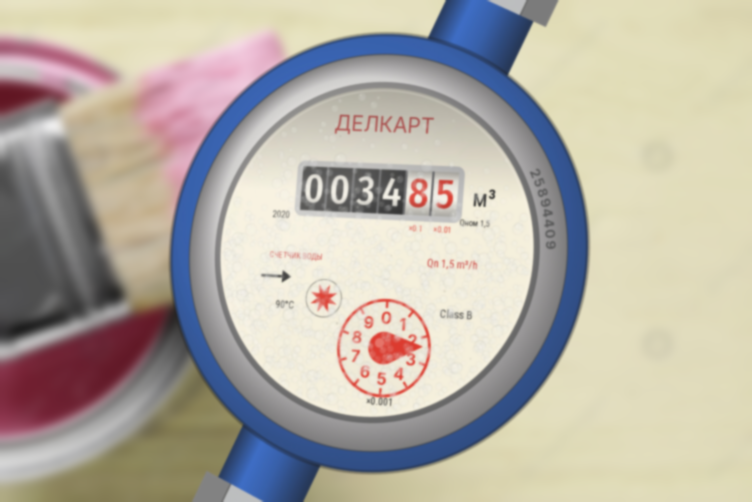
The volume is 34.852m³
